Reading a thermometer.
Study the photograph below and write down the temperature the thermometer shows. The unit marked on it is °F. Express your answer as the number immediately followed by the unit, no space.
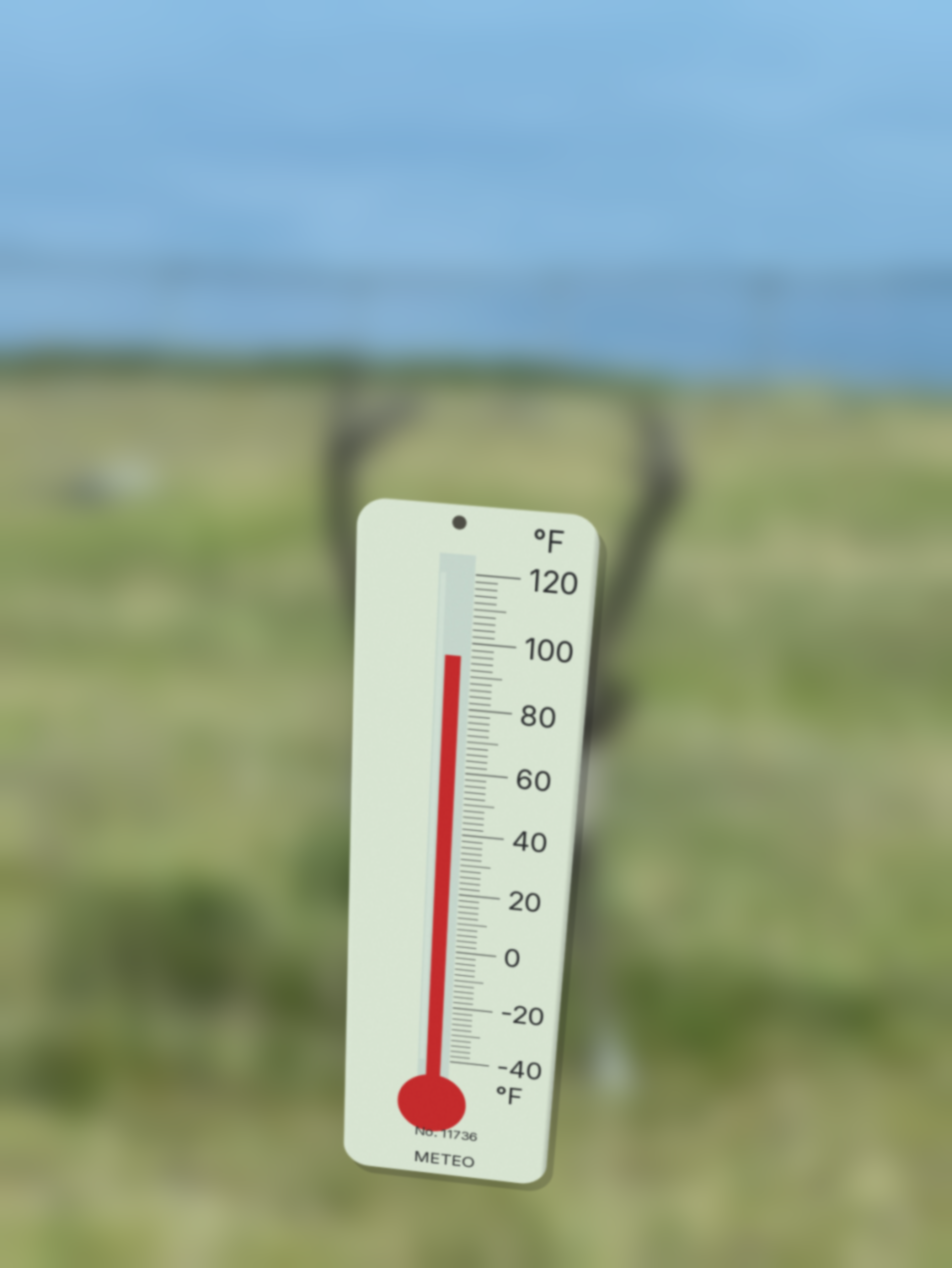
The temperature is 96°F
